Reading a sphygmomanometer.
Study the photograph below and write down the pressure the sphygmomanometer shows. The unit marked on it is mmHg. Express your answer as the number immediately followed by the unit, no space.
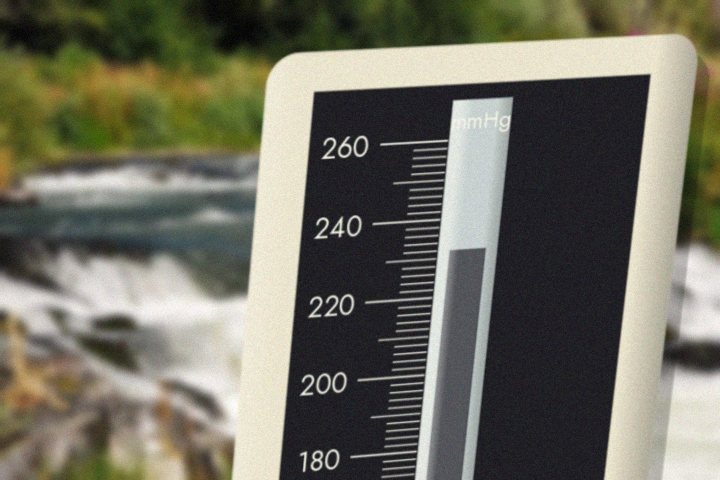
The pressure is 232mmHg
